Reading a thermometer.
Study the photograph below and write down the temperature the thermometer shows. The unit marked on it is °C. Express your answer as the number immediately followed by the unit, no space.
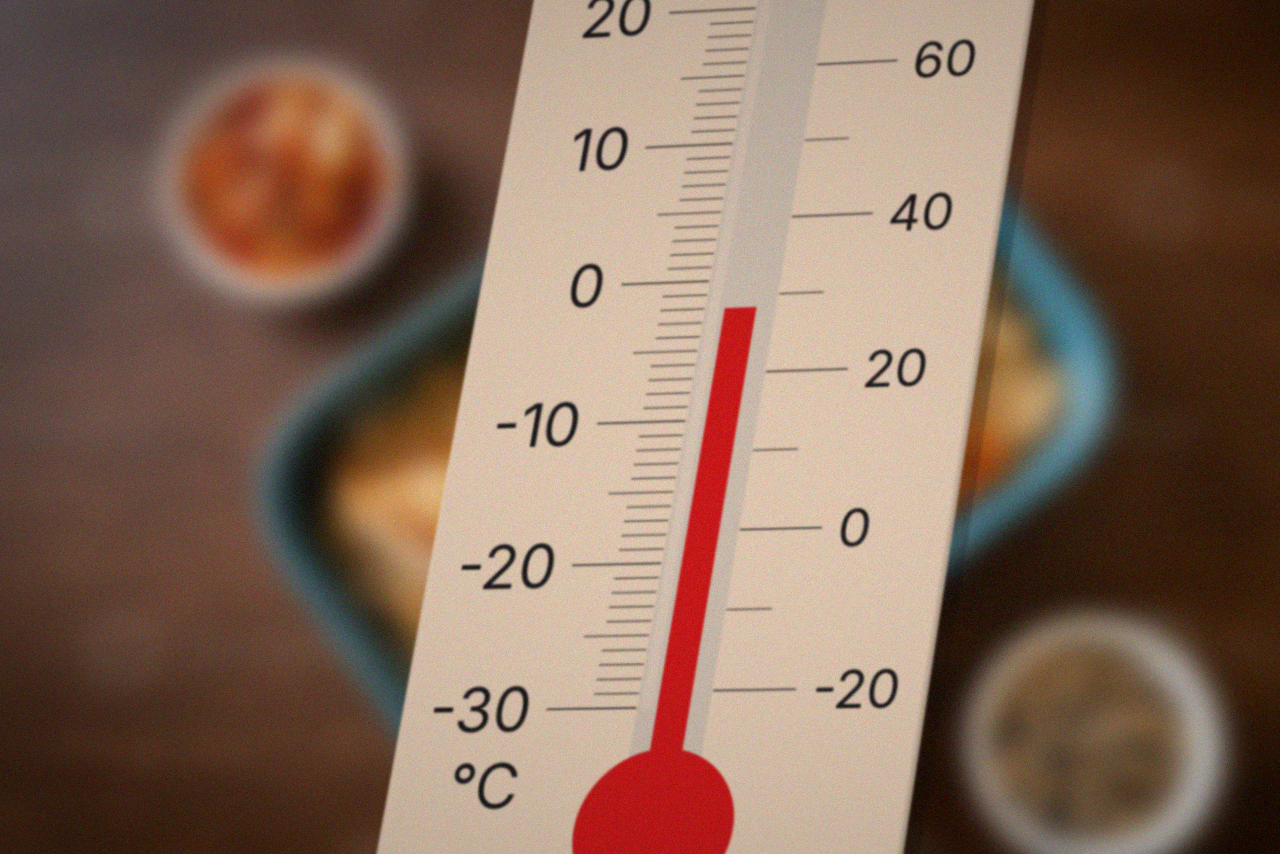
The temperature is -2°C
